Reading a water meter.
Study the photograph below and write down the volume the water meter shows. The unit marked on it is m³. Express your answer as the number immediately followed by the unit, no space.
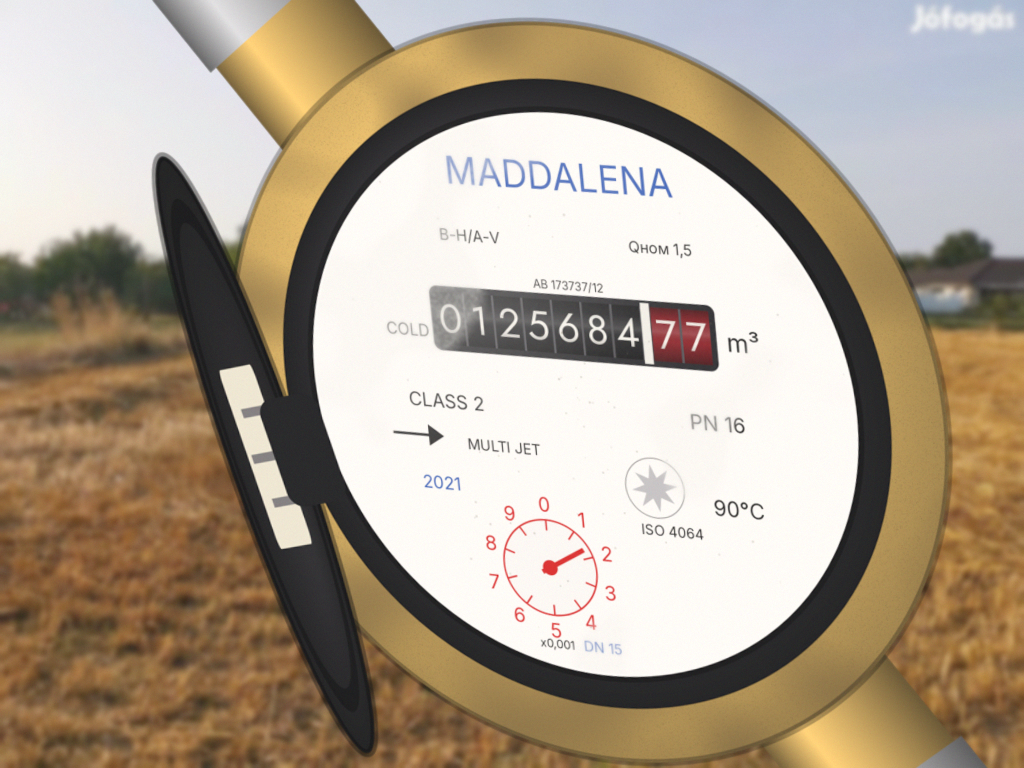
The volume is 125684.771m³
